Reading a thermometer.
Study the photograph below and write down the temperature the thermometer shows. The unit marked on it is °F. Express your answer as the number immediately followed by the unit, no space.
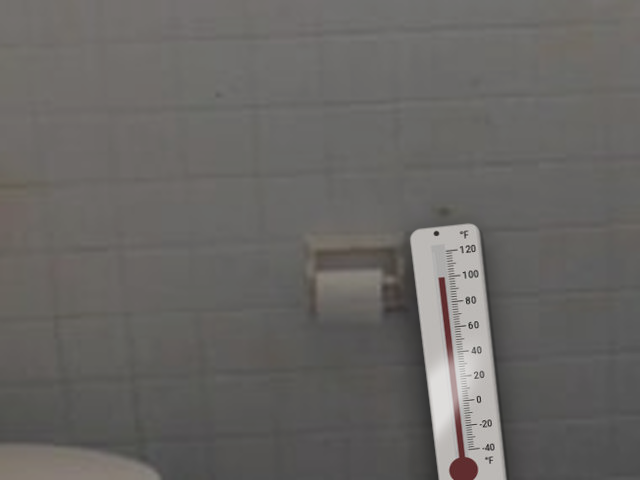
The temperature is 100°F
